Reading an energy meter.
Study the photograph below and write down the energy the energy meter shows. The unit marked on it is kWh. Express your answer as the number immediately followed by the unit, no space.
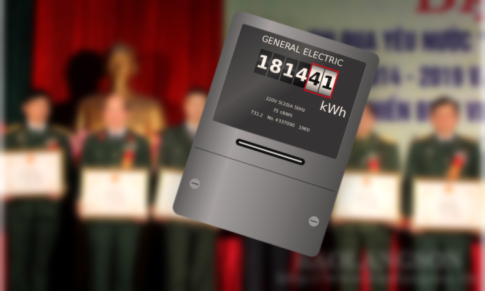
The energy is 1814.41kWh
